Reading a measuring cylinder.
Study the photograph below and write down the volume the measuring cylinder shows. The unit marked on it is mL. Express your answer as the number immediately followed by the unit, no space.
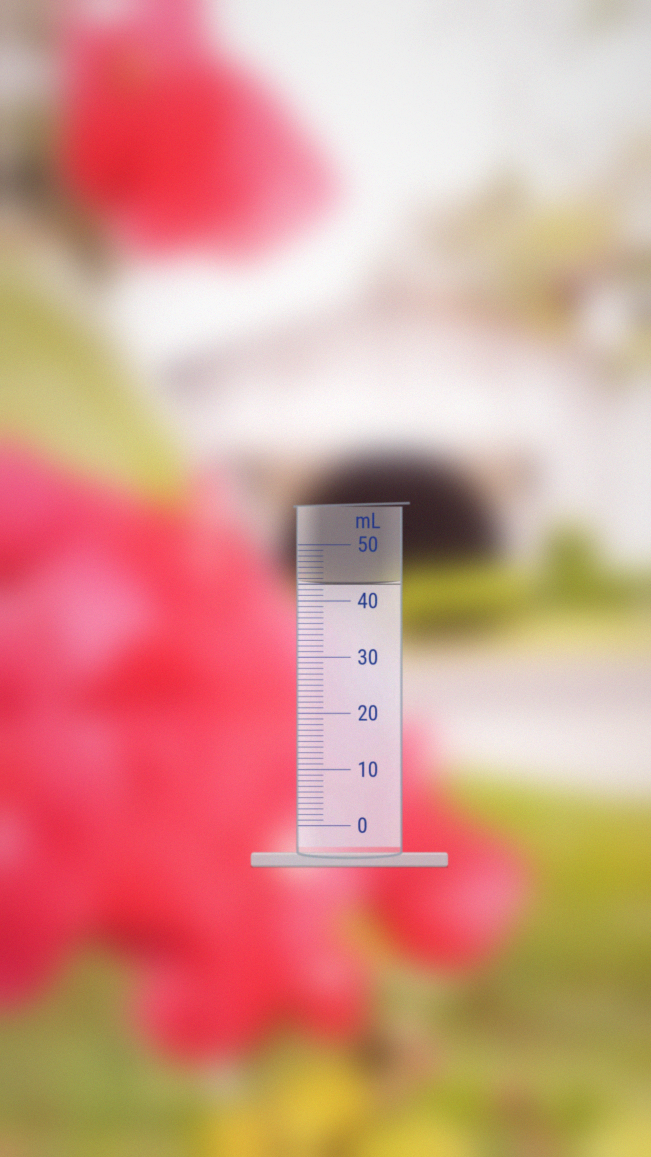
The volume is 43mL
